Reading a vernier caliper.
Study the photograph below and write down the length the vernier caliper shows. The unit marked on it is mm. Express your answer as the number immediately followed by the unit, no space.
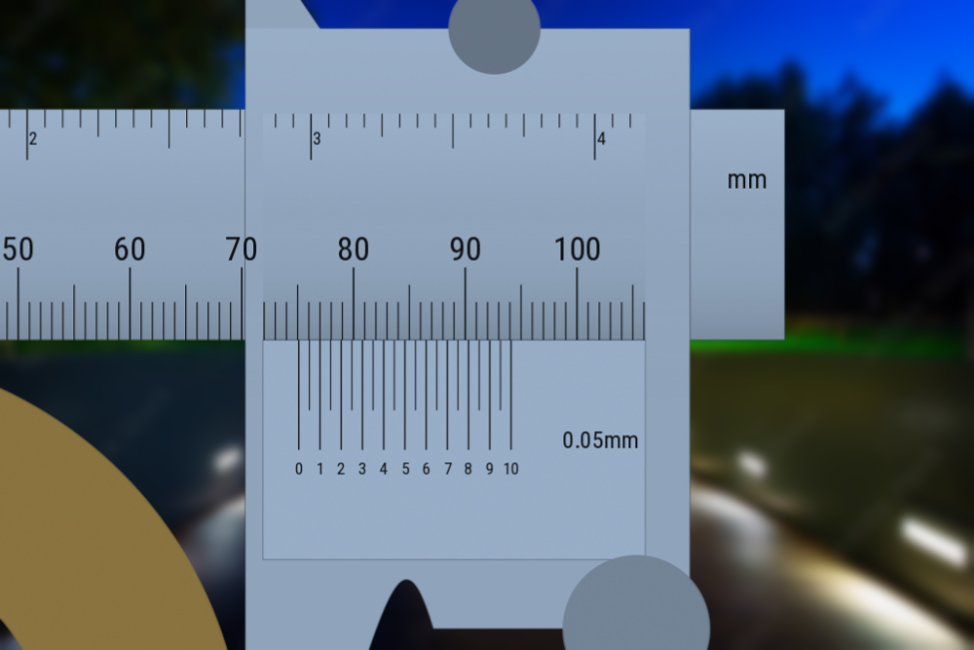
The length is 75.1mm
